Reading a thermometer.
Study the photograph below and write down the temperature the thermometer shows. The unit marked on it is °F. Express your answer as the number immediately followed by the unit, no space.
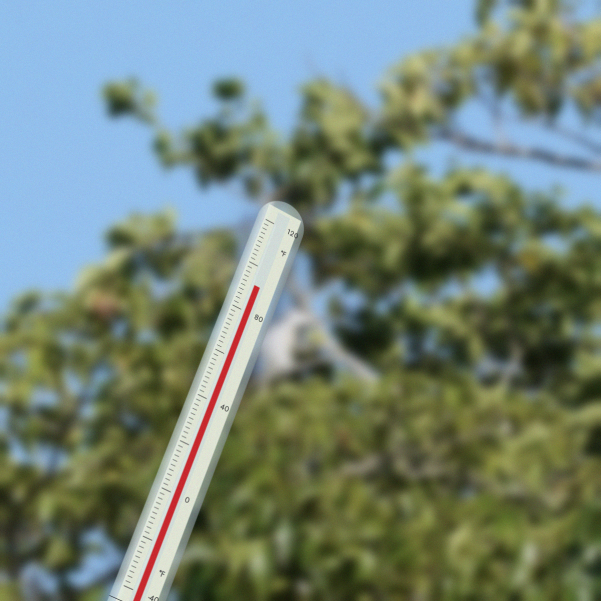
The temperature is 92°F
